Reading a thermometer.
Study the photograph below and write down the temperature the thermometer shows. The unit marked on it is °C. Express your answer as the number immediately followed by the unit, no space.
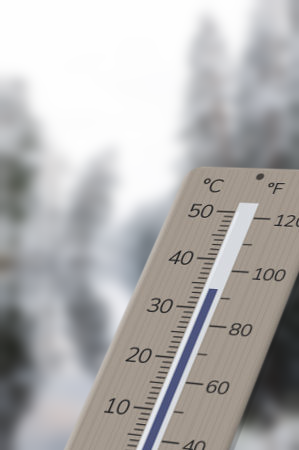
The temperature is 34°C
